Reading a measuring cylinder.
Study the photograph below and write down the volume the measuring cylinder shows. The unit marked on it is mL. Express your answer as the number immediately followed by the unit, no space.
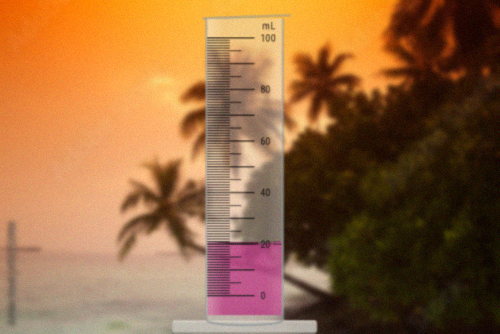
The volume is 20mL
